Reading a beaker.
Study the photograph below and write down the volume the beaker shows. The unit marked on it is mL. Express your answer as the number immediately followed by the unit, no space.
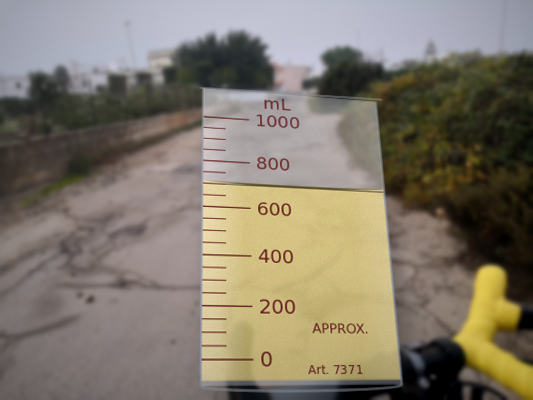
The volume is 700mL
